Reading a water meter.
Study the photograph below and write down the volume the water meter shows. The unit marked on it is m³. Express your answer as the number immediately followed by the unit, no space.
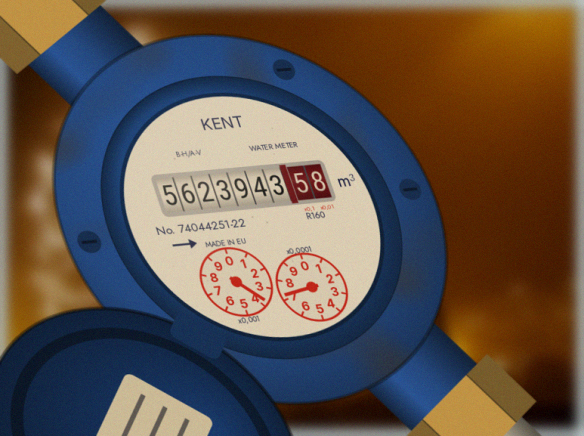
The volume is 5623943.5837m³
